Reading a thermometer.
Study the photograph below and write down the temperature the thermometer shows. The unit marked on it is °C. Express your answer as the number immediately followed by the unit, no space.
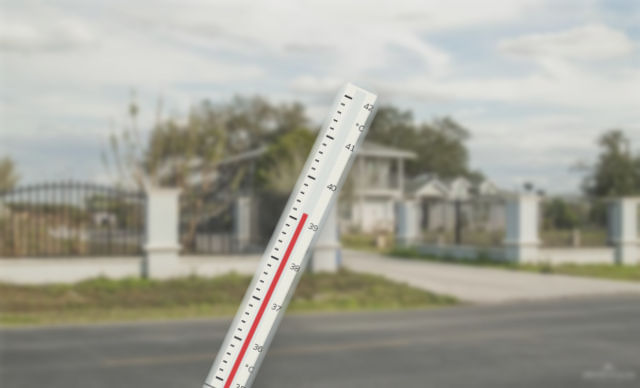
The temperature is 39.2°C
